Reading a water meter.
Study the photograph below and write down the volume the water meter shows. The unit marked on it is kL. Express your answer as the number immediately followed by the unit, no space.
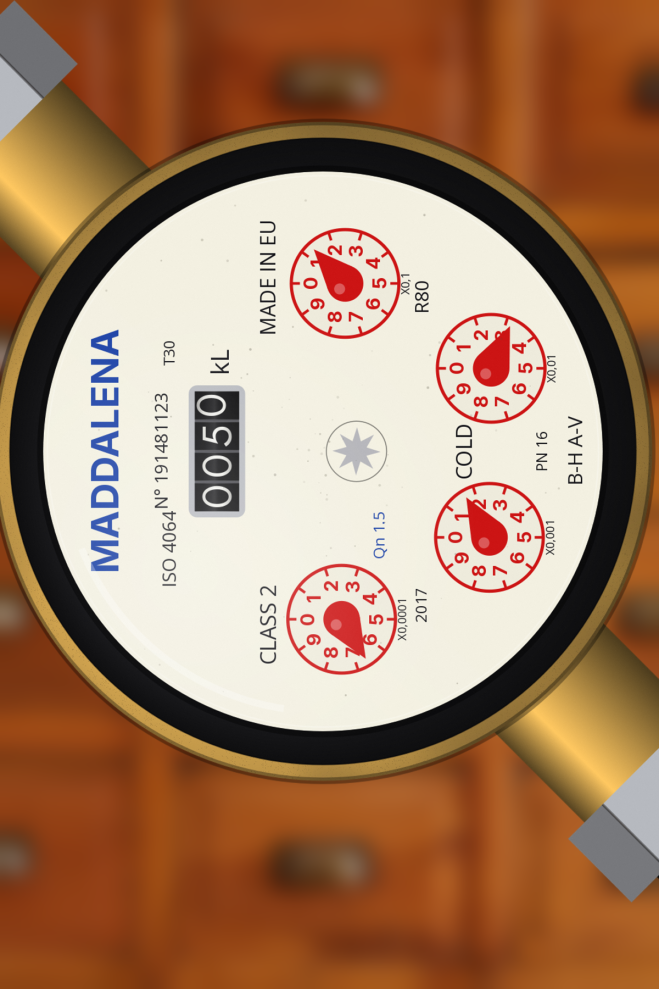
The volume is 50.1316kL
